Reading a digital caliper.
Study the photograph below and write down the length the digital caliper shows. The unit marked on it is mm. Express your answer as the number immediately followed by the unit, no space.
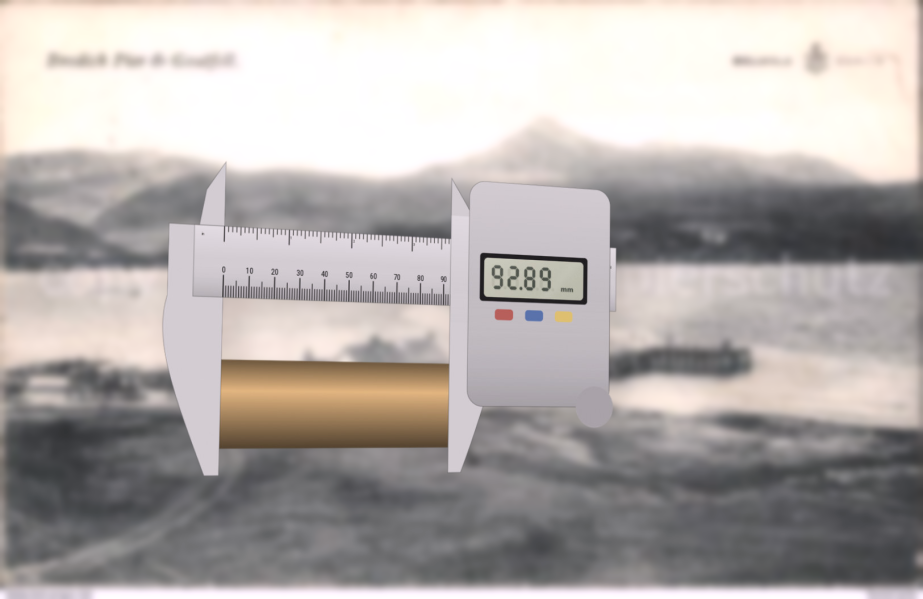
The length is 92.89mm
